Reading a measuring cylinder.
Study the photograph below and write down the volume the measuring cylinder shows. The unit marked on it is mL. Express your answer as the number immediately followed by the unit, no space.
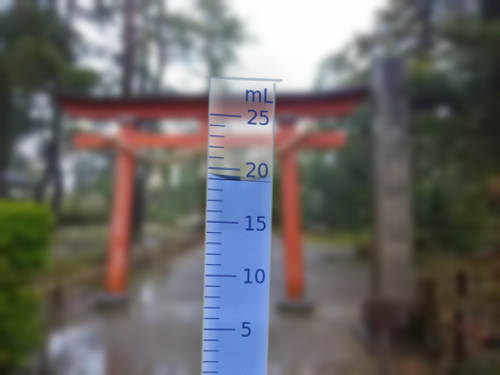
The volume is 19mL
